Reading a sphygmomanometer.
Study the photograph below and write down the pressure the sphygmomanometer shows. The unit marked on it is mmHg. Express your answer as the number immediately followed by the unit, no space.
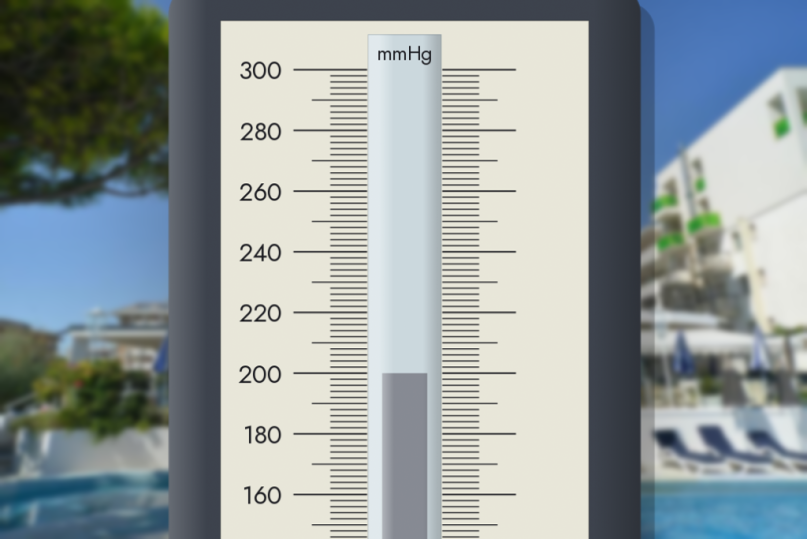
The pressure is 200mmHg
